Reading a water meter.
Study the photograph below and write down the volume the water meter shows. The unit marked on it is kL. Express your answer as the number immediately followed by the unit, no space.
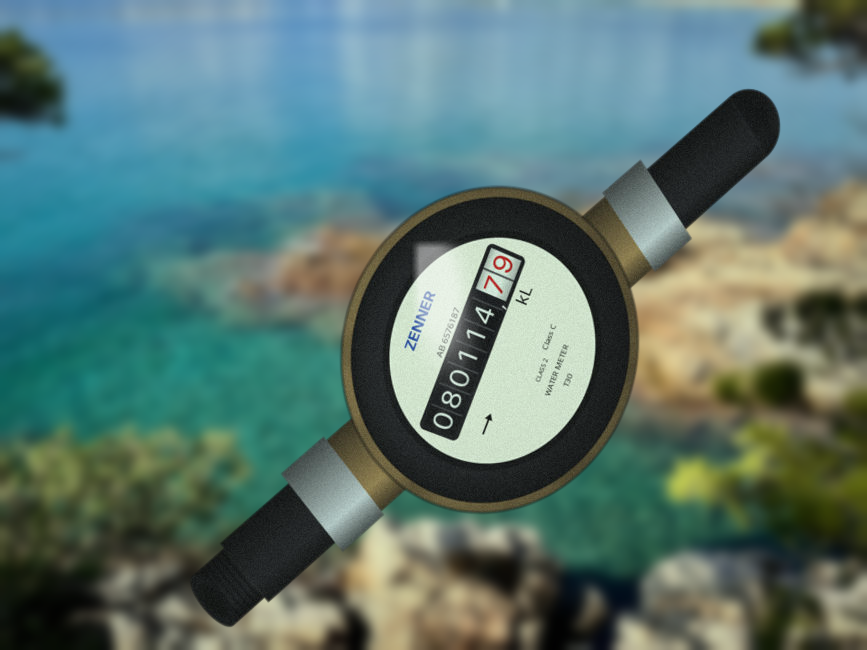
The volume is 80114.79kL
